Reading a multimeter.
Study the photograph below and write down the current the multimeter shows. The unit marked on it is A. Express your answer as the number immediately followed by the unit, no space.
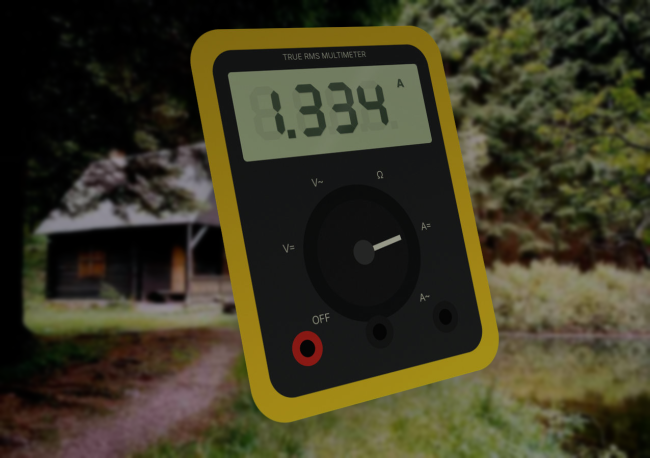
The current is 1.334A
